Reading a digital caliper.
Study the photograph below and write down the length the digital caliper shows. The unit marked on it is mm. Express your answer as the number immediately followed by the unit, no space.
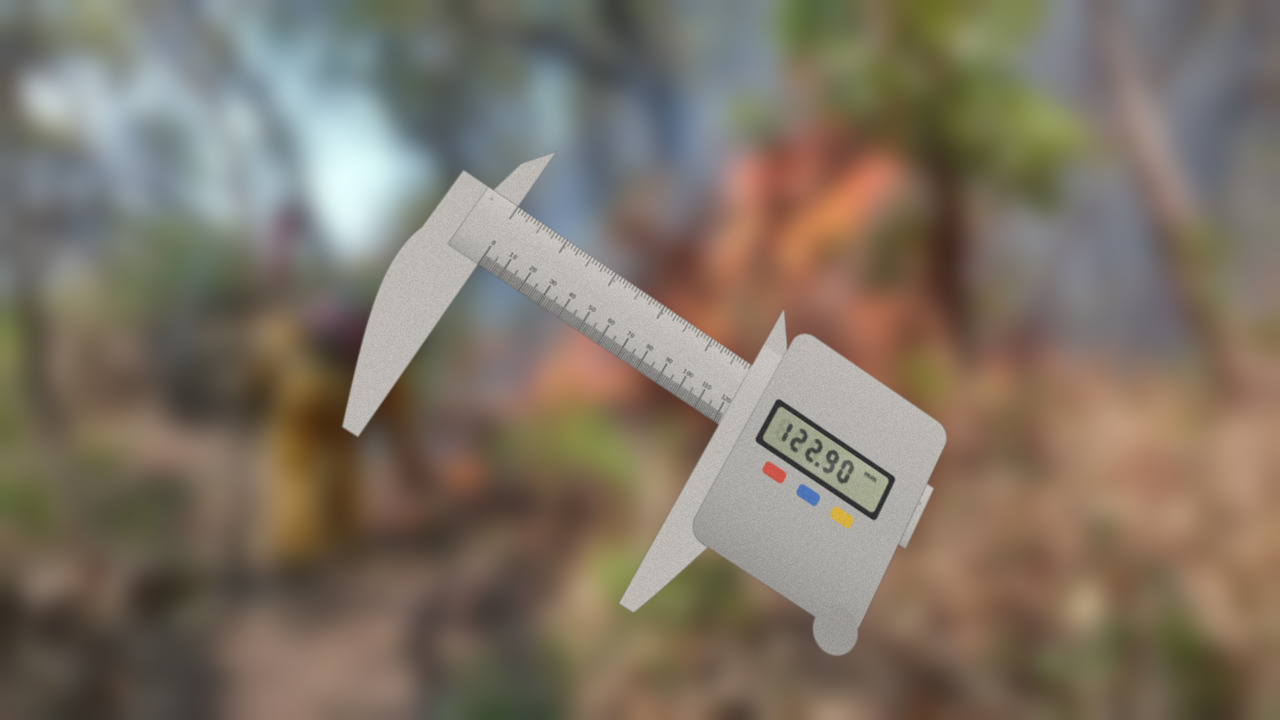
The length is 122.90mm
